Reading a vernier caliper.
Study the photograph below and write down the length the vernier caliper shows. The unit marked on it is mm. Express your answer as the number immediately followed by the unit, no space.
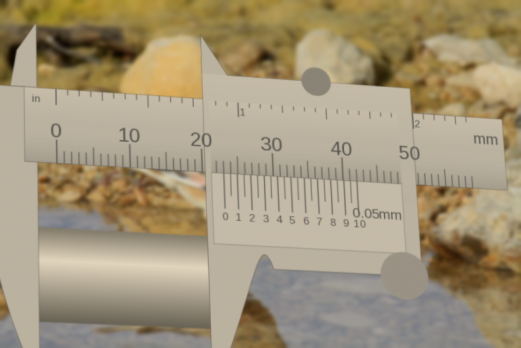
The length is 23.0mm
